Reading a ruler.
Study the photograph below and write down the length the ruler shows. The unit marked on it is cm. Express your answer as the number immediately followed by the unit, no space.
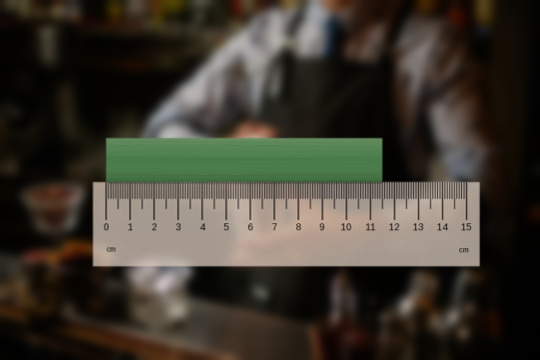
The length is 11.5cm
